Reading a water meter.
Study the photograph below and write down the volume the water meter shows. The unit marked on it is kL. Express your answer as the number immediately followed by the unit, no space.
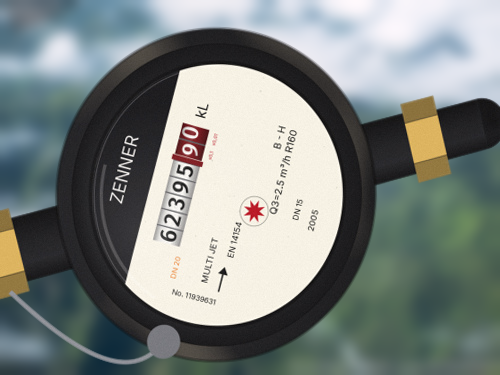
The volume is 62395.90kL
